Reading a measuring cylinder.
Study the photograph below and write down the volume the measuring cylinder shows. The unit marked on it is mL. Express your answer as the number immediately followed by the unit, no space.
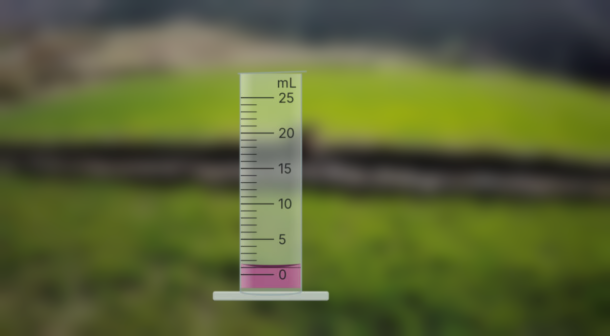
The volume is 1mL
